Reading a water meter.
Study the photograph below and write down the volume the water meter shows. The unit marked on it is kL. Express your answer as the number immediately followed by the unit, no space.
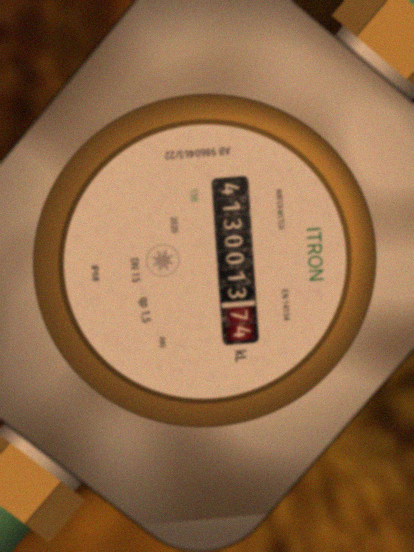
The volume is 4130013.74kL
